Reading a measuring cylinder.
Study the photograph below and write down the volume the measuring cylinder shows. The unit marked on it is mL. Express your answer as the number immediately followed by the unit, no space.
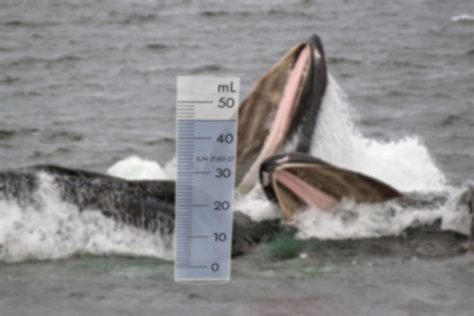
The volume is 45mL
